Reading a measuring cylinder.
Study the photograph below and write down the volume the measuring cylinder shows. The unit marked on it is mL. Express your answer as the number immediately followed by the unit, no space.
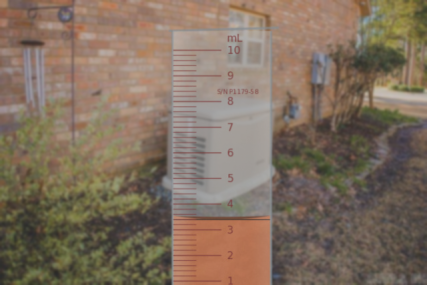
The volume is 3.4mL
